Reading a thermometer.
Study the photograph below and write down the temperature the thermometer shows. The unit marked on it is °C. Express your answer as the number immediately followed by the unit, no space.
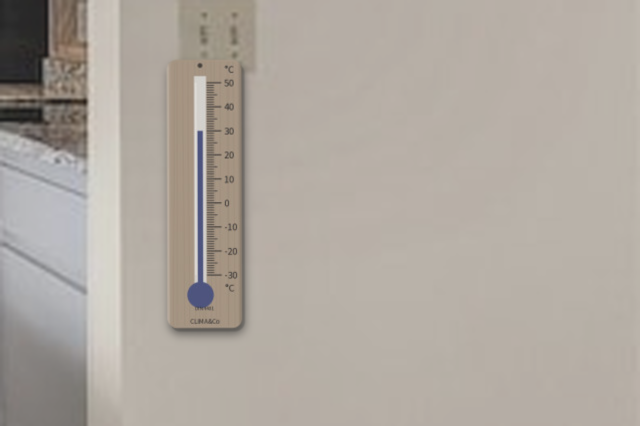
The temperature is 30°C
